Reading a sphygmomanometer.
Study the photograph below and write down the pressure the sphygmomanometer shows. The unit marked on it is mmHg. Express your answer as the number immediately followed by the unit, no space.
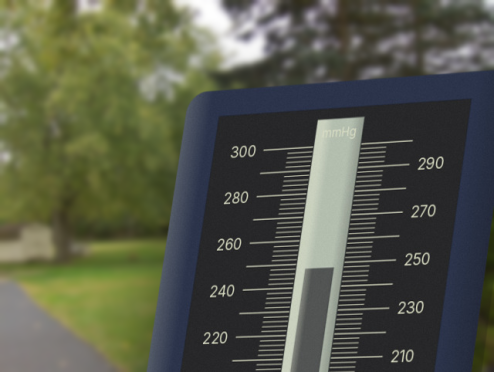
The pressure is 248mmHg
